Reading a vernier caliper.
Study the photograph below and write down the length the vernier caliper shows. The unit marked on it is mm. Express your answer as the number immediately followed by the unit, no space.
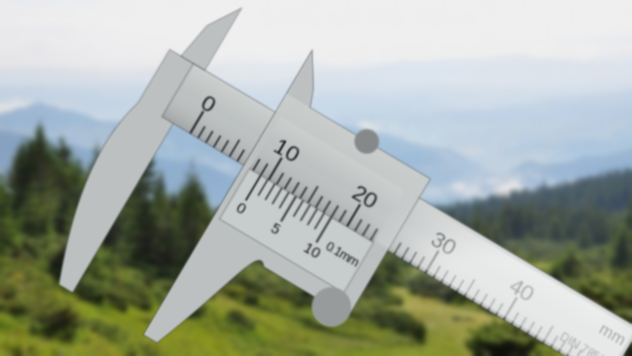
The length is 9.0mm
